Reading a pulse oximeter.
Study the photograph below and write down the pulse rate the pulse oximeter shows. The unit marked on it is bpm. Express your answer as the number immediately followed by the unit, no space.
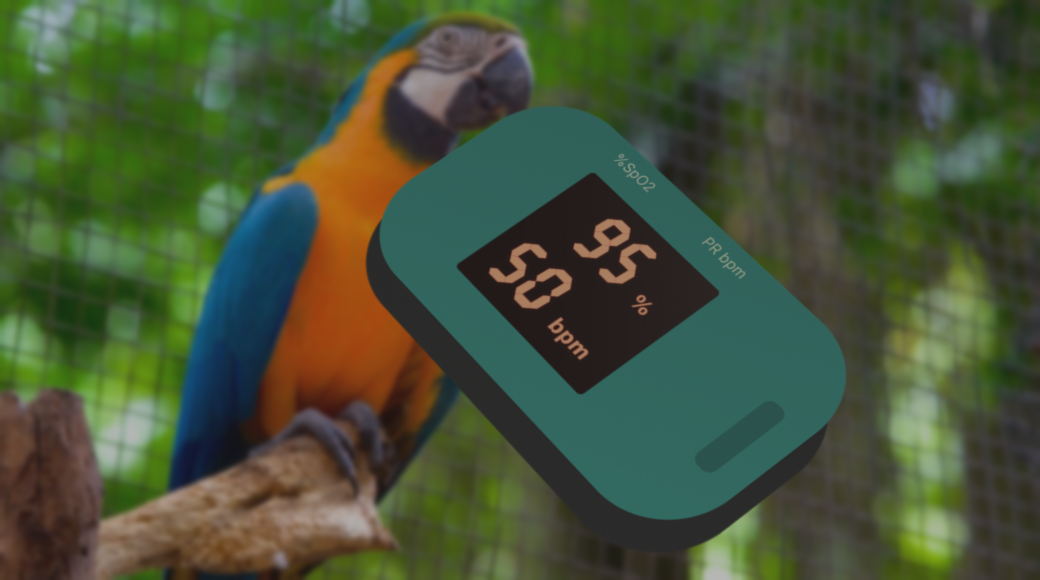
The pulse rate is 50bpm
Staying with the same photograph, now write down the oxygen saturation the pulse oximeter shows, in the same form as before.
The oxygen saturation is 95%
